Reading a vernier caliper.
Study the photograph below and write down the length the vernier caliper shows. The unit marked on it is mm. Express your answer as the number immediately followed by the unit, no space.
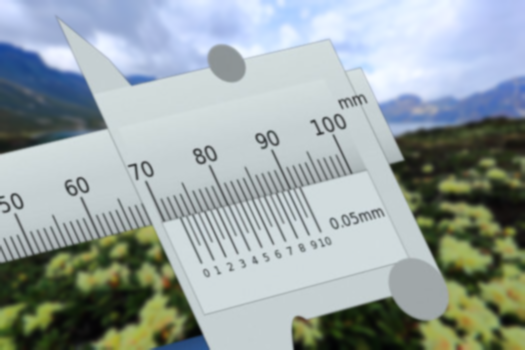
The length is 72.5mm
